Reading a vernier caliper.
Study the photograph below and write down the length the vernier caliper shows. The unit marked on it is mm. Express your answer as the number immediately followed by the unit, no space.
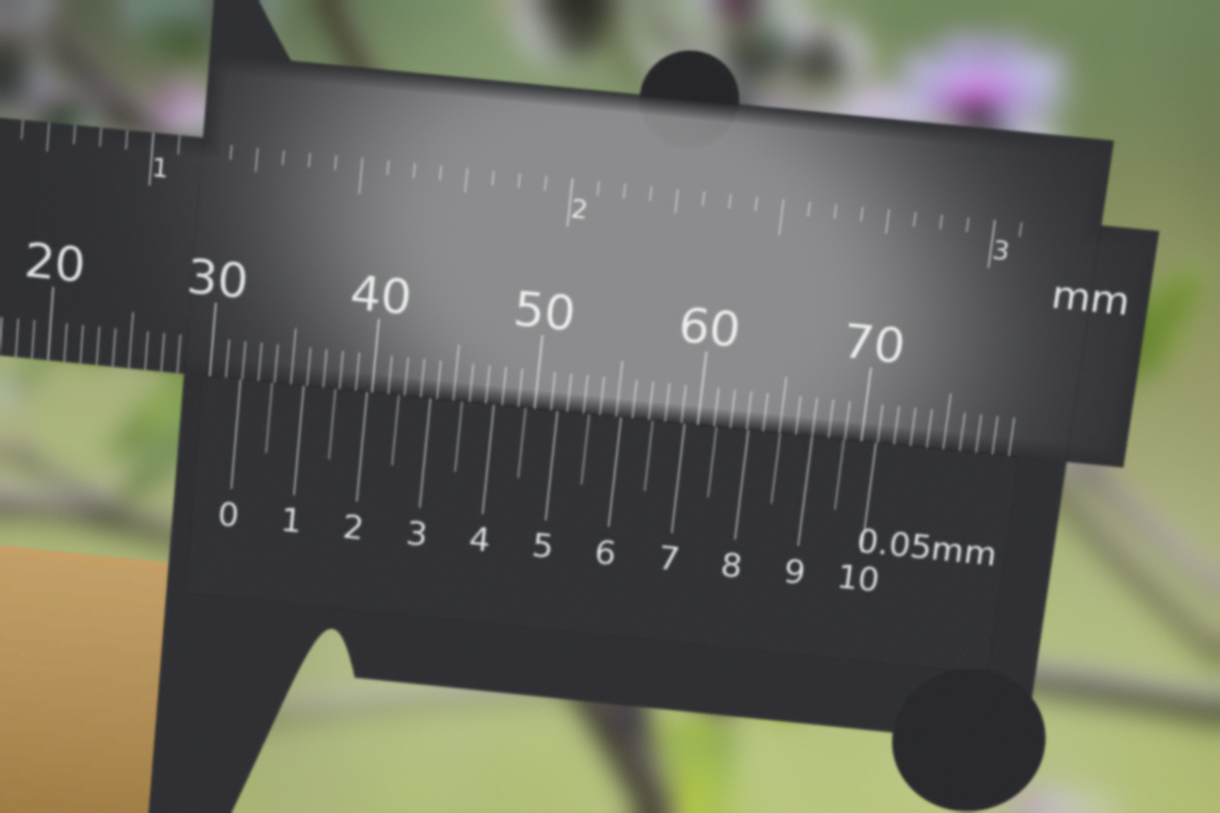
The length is 31.9mm
